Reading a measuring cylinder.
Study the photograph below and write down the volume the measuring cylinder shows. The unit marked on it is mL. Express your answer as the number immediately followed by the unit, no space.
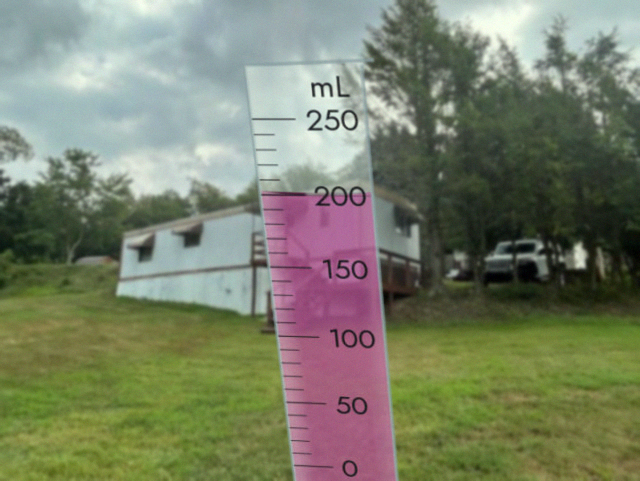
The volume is 200mL
